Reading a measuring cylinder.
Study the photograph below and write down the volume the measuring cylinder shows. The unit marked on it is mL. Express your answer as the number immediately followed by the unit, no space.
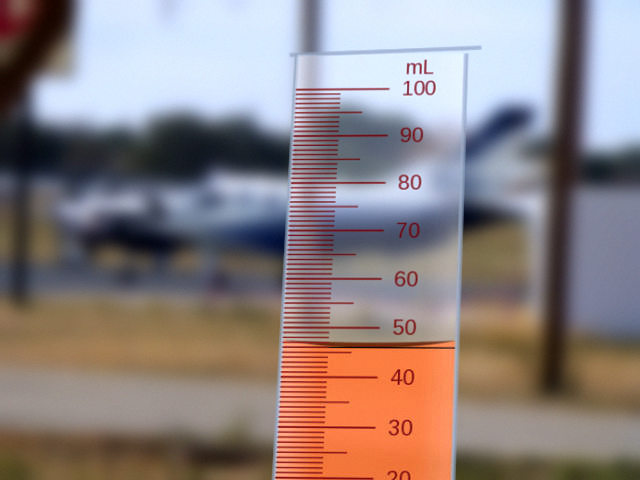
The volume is 46mL
